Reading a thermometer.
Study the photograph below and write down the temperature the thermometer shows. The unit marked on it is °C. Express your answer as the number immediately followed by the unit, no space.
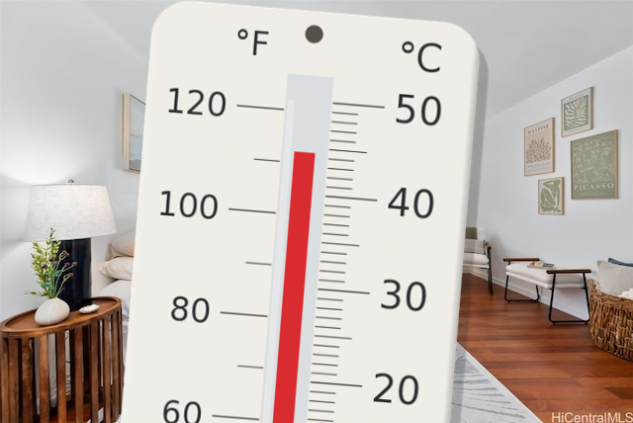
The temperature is 44.5°C
